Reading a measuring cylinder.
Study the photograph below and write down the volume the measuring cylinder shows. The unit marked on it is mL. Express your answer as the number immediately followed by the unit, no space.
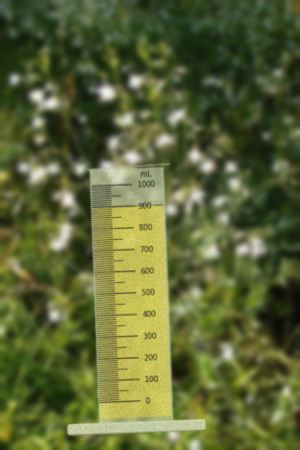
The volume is 900mL
